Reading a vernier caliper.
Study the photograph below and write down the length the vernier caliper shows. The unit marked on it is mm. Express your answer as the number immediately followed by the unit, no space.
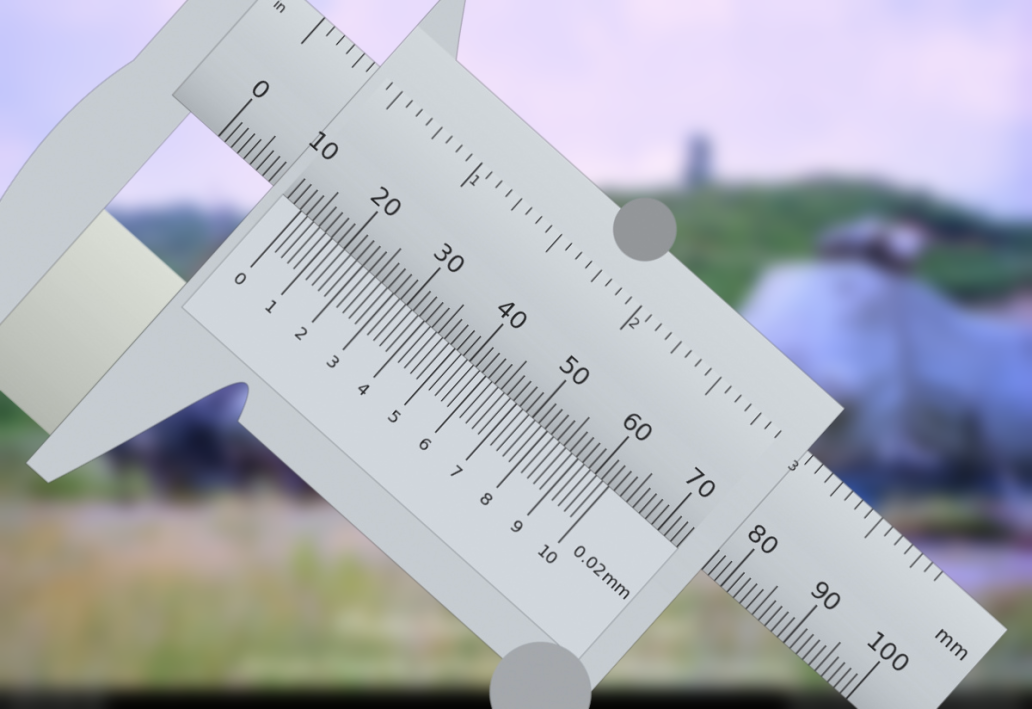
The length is 13.2mm
